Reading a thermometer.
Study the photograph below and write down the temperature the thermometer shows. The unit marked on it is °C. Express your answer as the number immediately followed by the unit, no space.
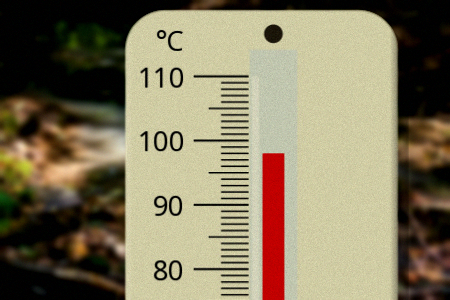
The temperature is 98°C
